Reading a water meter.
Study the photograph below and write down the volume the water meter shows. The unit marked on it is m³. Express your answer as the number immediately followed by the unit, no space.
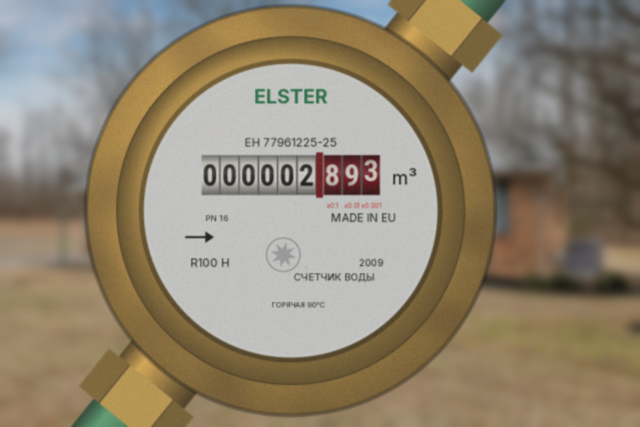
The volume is 2.893m³
